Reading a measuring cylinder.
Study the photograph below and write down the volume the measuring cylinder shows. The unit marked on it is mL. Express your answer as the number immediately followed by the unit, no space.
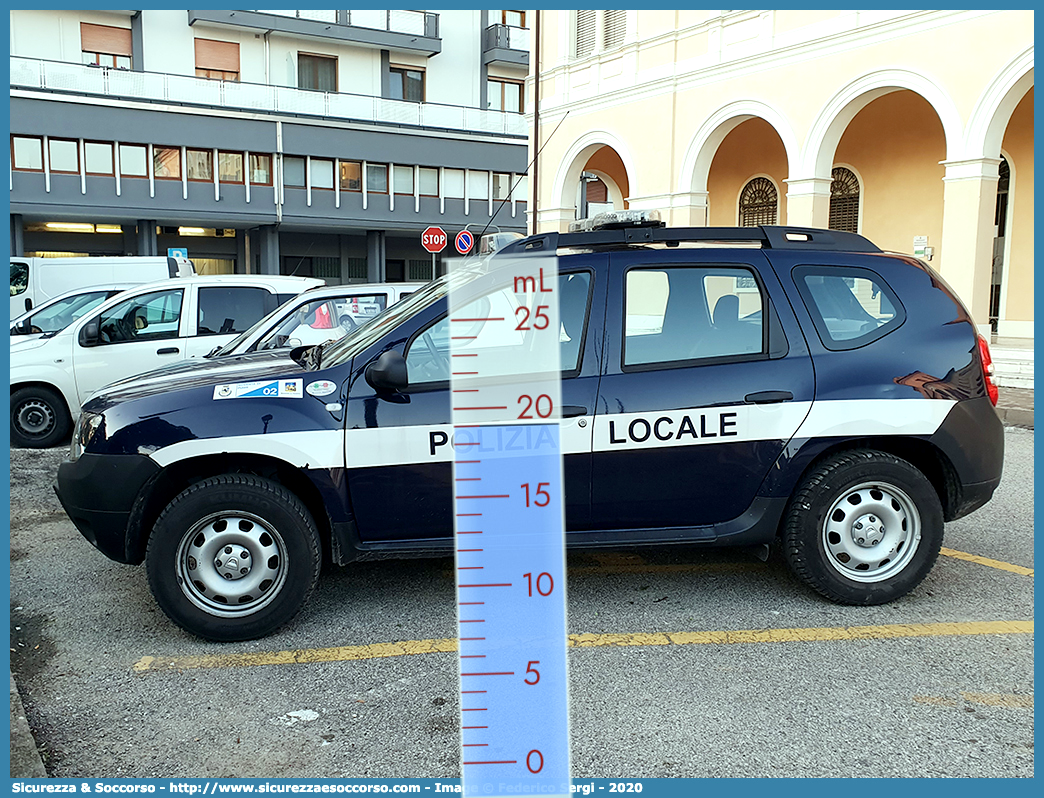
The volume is 19mL
